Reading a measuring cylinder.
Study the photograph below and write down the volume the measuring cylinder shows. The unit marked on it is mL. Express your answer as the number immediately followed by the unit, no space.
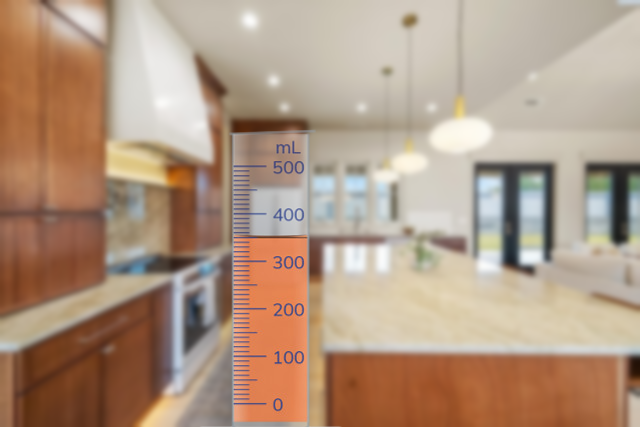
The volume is 350mL
